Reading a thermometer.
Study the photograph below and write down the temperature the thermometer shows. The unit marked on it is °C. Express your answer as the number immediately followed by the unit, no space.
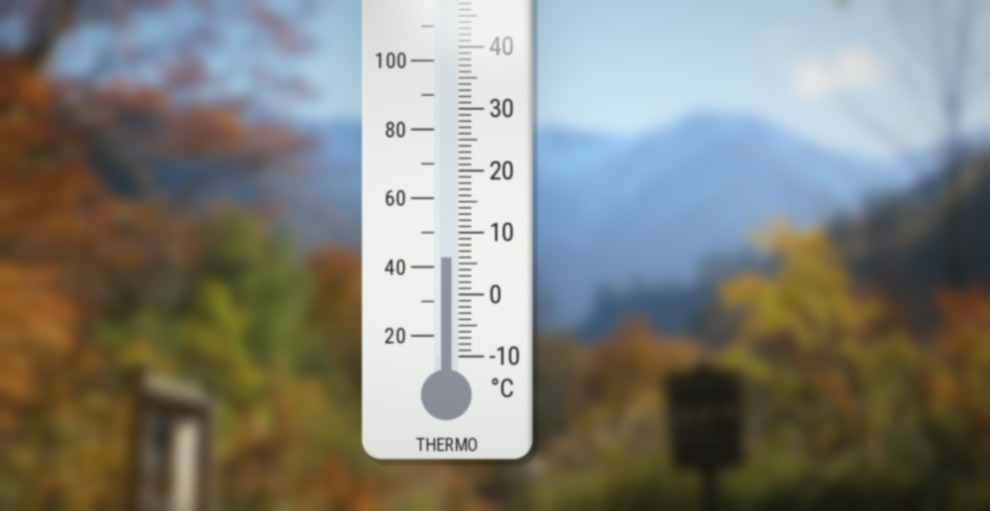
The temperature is 6°C
